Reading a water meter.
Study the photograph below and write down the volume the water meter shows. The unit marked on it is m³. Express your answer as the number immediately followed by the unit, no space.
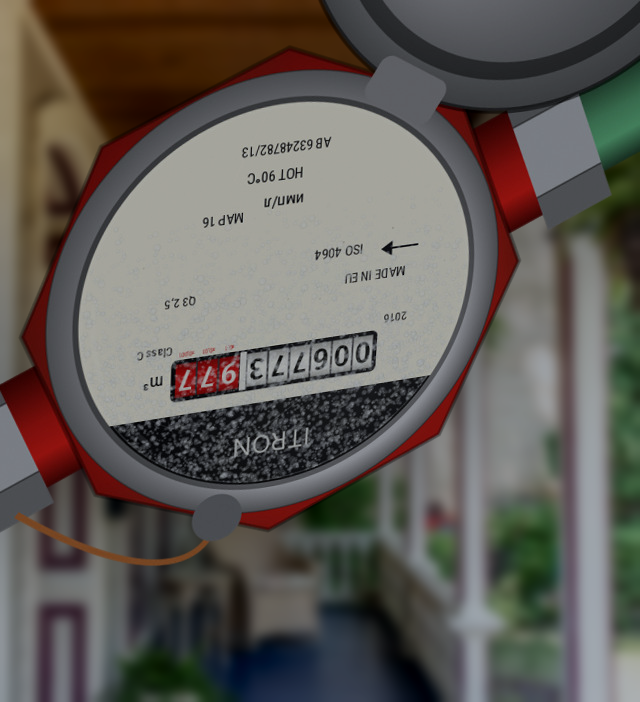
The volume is 6773.977m³
